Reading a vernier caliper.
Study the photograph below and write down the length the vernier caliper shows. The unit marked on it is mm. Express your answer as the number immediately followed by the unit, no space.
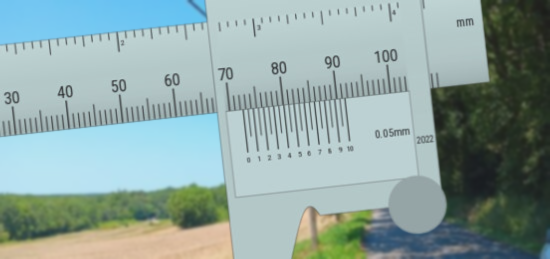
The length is 72.5mm
